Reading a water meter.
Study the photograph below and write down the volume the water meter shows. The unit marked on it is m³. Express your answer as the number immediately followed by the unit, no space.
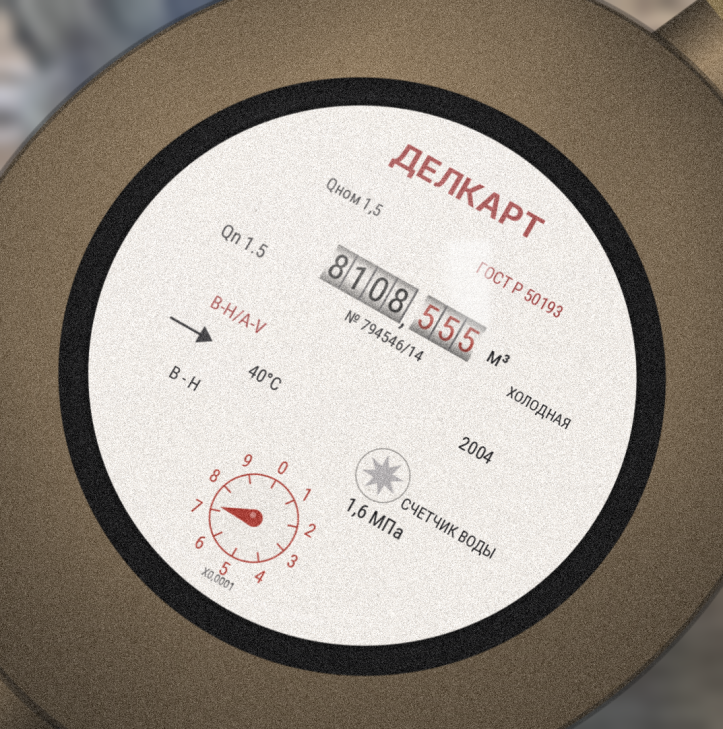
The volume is 8108.5557m³
